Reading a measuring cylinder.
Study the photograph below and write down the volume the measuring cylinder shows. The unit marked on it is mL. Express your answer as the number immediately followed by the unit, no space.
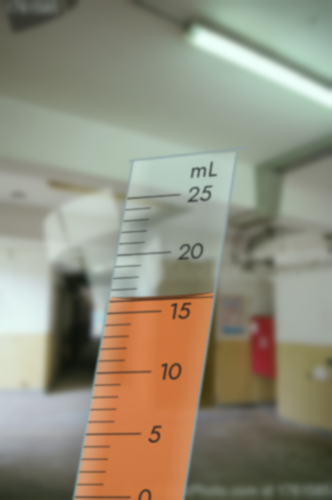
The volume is 16mL
